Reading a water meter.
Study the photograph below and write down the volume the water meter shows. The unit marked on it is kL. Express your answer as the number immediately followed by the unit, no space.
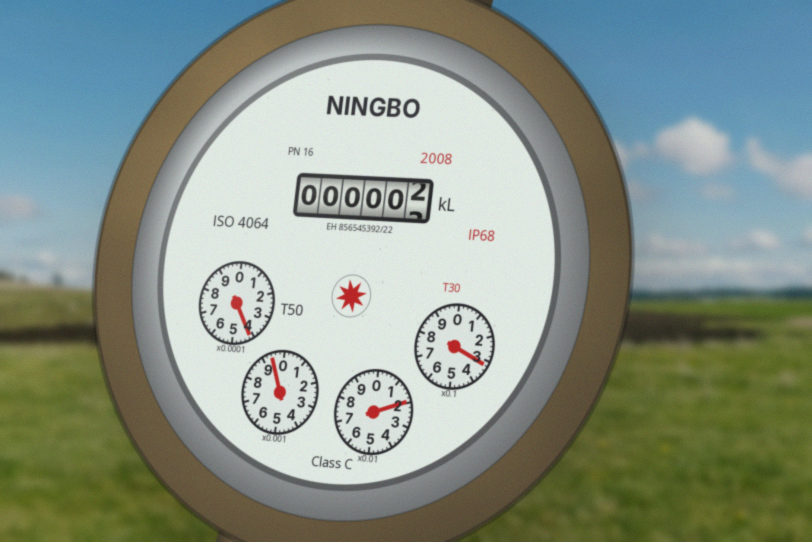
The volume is 2.3194kL
